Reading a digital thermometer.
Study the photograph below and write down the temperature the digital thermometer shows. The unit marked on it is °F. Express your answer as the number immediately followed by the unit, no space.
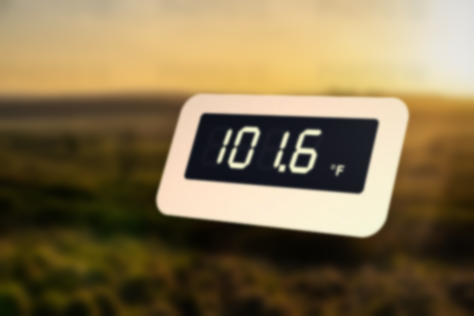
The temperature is 101.6°F
